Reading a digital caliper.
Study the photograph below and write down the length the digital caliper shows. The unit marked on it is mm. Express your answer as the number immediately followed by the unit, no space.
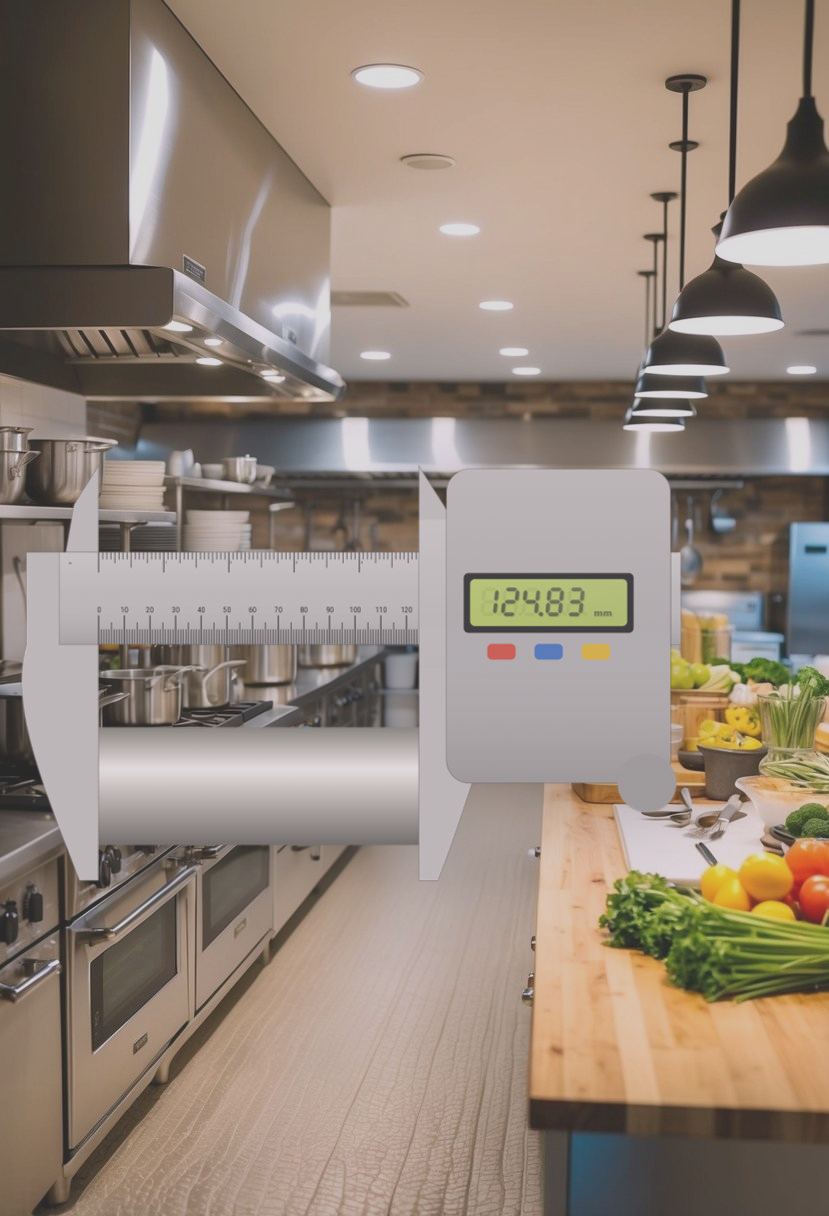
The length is 124.83mm
